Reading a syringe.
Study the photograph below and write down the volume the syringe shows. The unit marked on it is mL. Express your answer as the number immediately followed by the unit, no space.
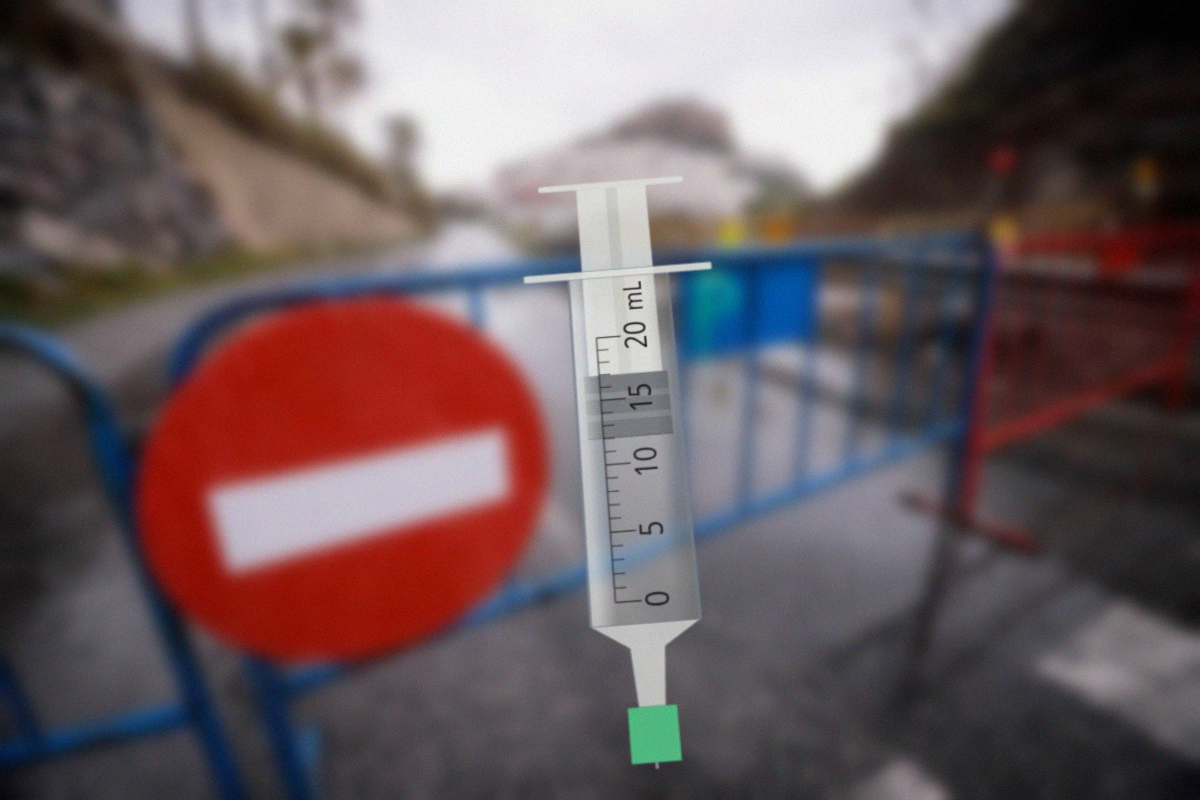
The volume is 12mL
